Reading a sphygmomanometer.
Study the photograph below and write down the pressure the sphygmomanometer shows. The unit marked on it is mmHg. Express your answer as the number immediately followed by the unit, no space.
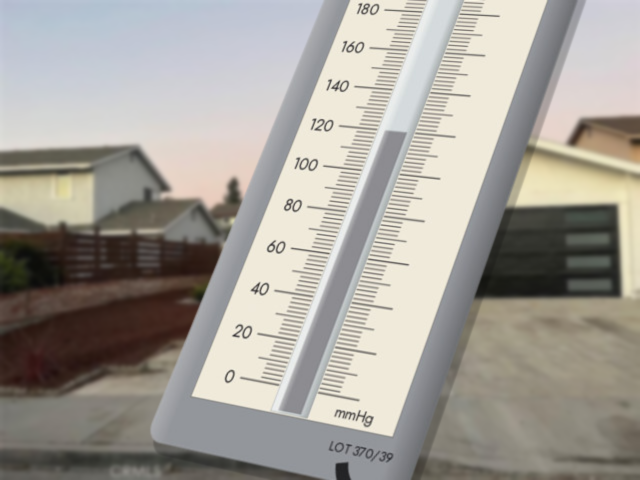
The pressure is 120mmHg
